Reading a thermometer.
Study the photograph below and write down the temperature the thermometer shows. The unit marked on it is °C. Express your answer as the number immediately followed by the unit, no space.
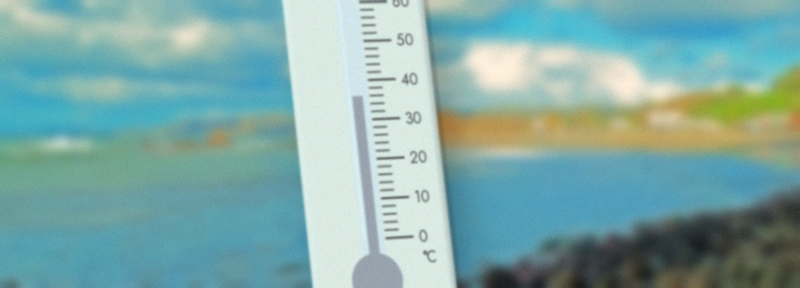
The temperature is 36°C
